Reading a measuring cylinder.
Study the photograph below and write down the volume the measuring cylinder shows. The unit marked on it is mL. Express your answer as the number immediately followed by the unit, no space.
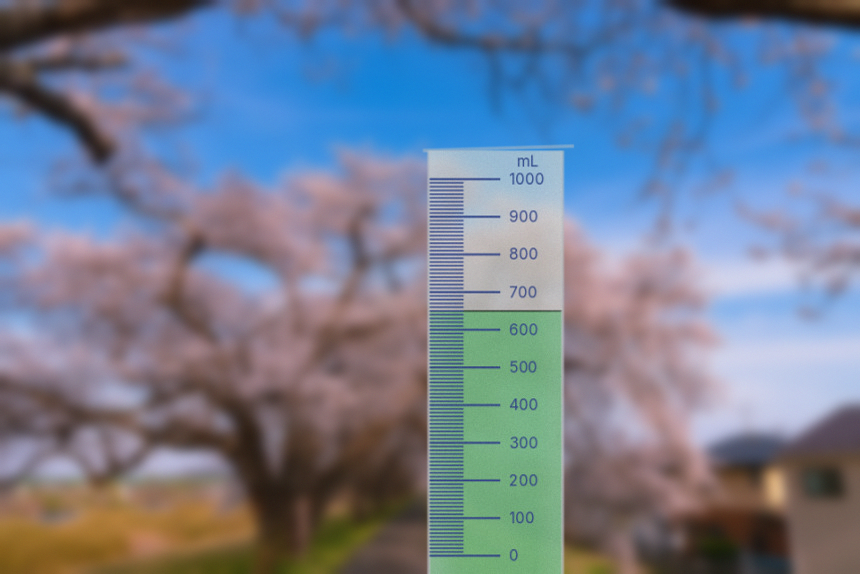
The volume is 650mL
